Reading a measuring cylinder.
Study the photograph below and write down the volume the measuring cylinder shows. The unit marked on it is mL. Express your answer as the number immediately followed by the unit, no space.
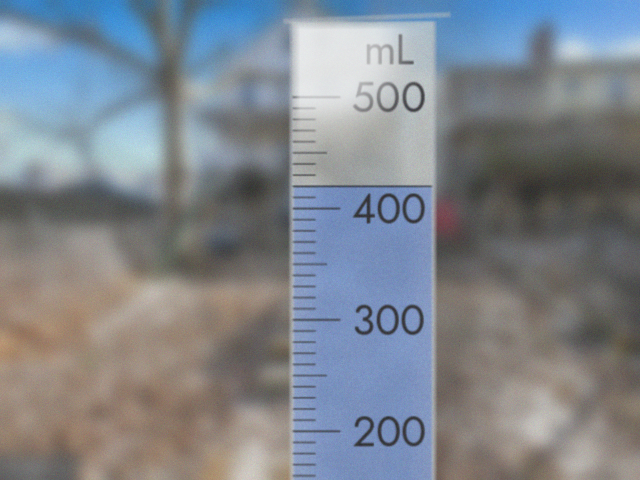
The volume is 420mL
